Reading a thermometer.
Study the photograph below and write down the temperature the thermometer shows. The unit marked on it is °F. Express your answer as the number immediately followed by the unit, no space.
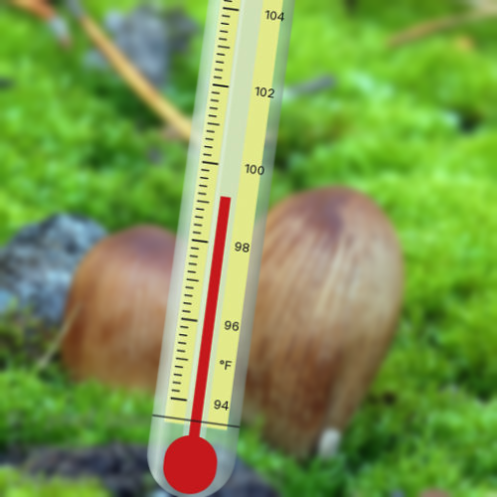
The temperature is 99.2°F
